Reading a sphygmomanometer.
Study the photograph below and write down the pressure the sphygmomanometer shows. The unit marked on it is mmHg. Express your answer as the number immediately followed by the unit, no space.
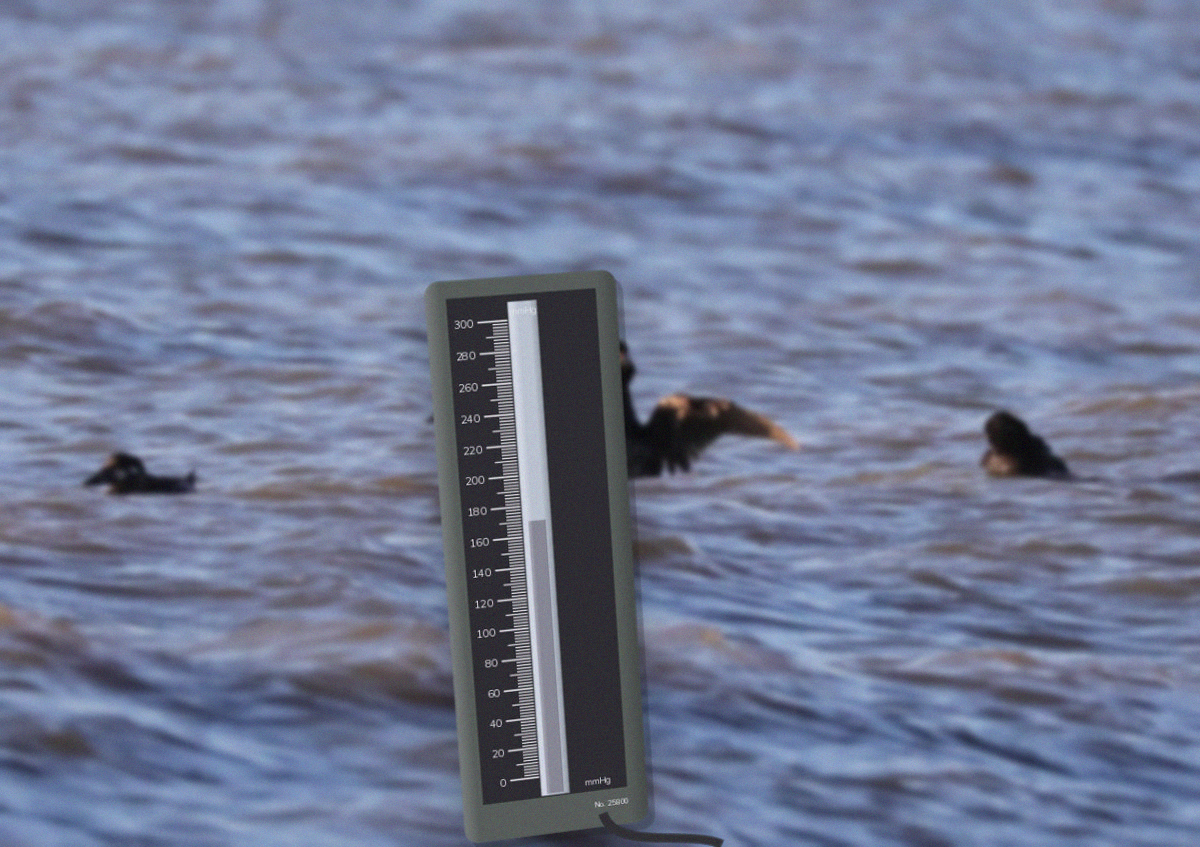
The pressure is 170mmHg
